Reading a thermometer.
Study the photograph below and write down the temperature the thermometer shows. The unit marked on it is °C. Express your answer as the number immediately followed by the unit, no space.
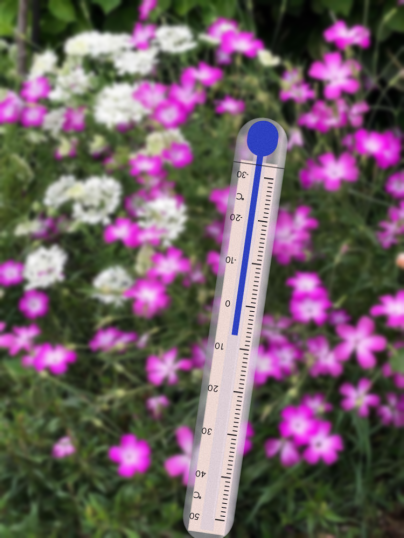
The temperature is 7°C
